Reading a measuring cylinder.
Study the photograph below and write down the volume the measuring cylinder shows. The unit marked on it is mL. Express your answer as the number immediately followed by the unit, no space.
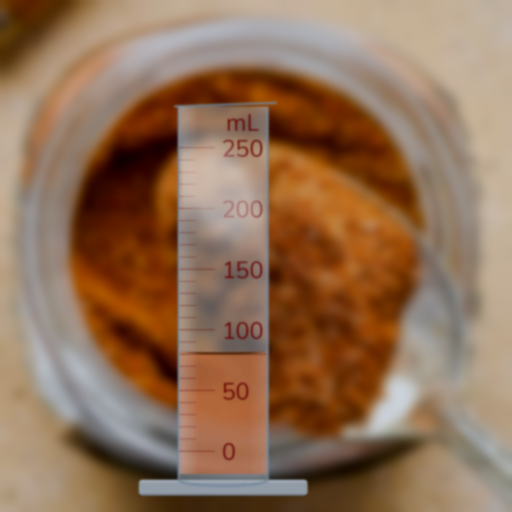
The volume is 80mL
